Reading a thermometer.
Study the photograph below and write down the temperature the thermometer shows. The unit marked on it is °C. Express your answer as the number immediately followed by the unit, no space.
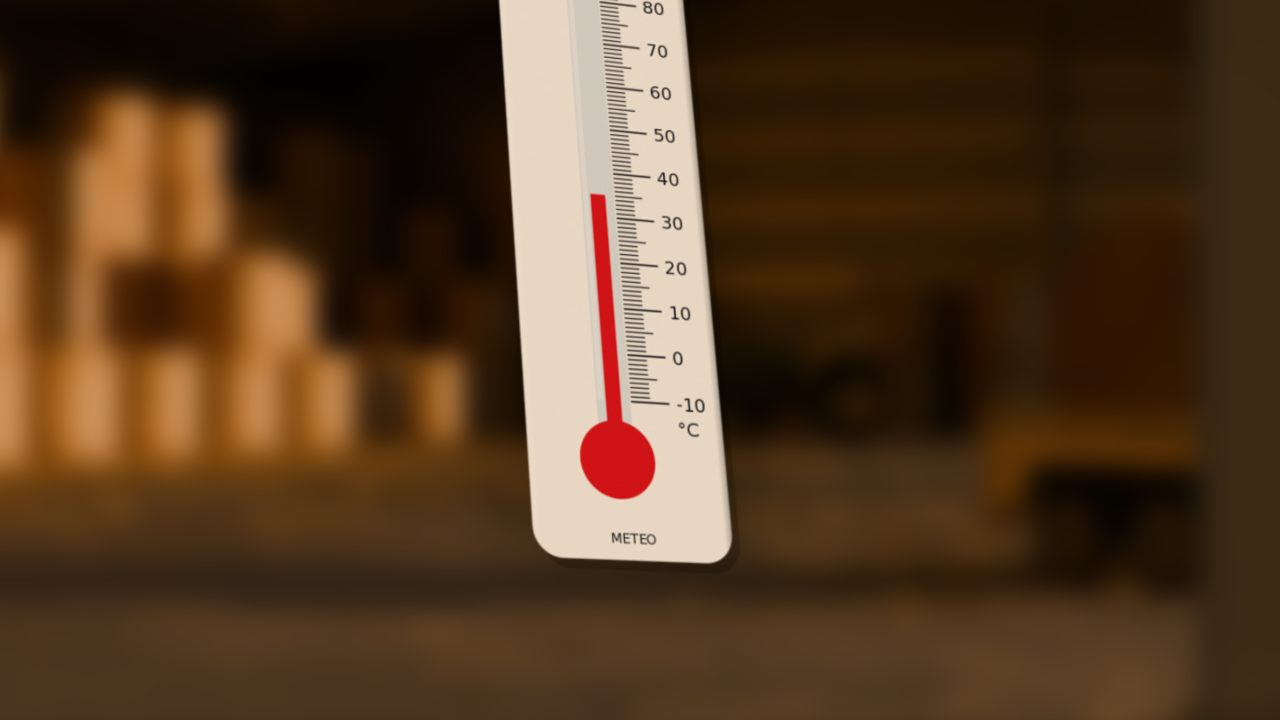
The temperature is 35°C
